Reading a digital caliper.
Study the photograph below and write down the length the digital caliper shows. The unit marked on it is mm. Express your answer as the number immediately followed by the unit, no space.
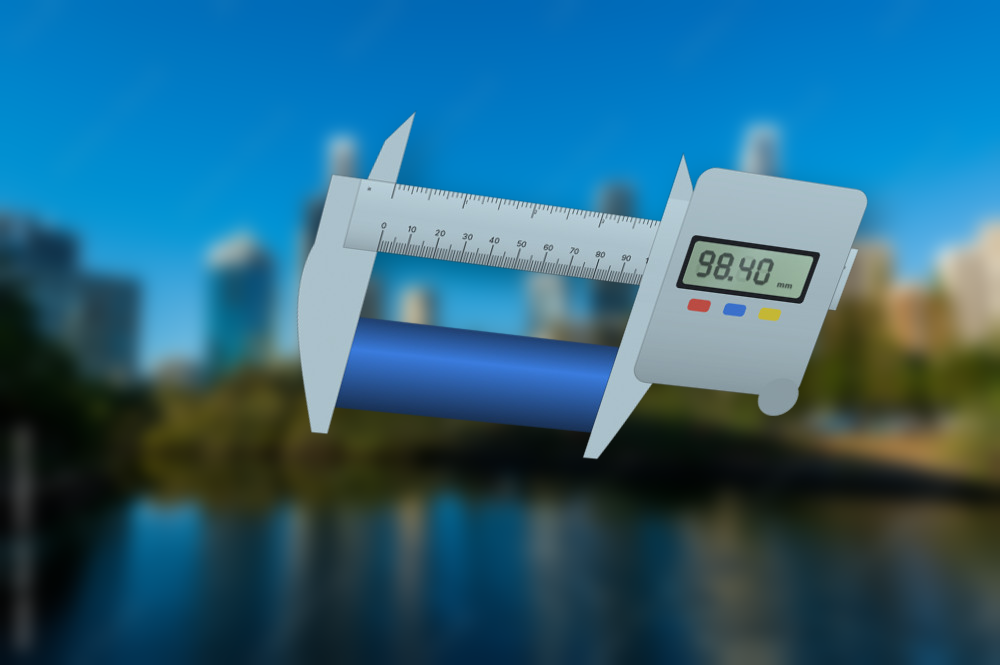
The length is 98.40mm
